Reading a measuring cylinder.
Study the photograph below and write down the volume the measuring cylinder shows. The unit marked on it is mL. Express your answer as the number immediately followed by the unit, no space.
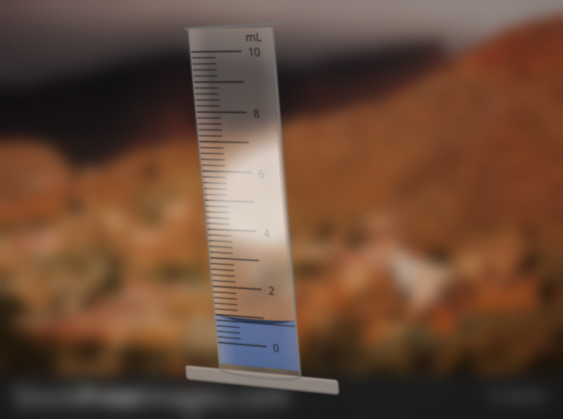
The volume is 0.8mL
